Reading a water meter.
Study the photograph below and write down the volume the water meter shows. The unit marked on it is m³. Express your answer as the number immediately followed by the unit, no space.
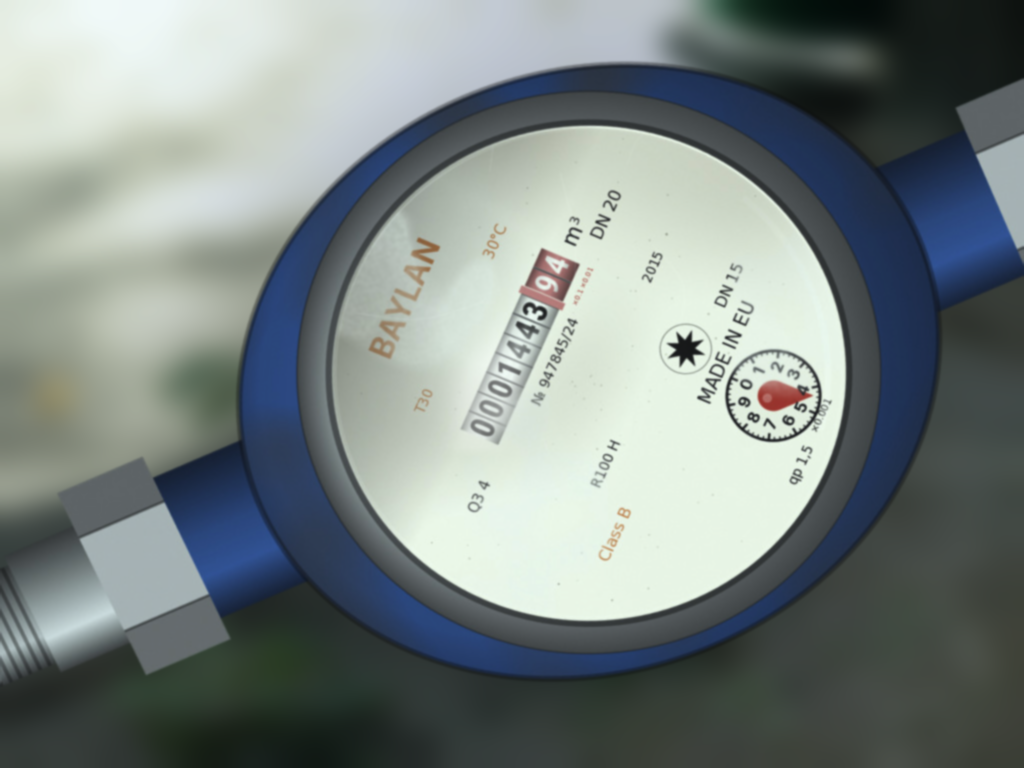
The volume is 1443.944m³
